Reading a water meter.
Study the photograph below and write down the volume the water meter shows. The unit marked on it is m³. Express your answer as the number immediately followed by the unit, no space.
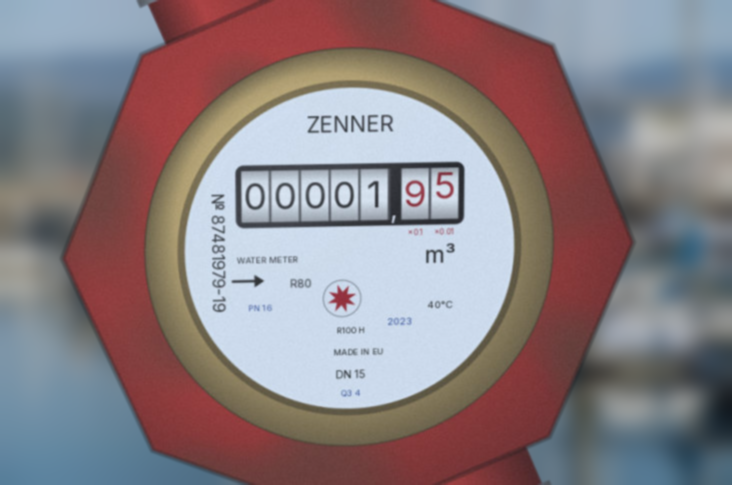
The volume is 1.95m³
